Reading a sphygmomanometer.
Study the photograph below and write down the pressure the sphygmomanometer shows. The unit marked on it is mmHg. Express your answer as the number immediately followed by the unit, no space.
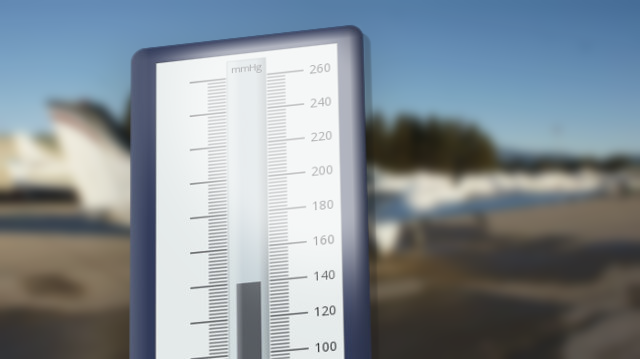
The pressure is 140mmHg
